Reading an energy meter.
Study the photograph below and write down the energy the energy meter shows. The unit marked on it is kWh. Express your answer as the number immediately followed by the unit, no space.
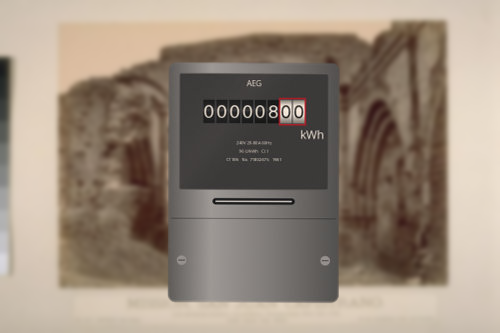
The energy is 8.00kWh
